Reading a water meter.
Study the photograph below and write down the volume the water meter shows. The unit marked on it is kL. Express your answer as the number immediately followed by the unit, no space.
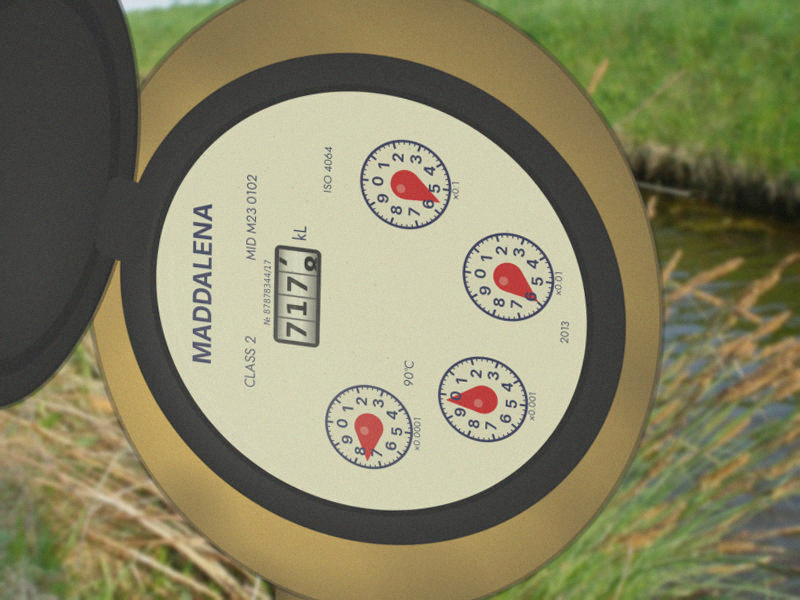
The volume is 7177.5597kL
